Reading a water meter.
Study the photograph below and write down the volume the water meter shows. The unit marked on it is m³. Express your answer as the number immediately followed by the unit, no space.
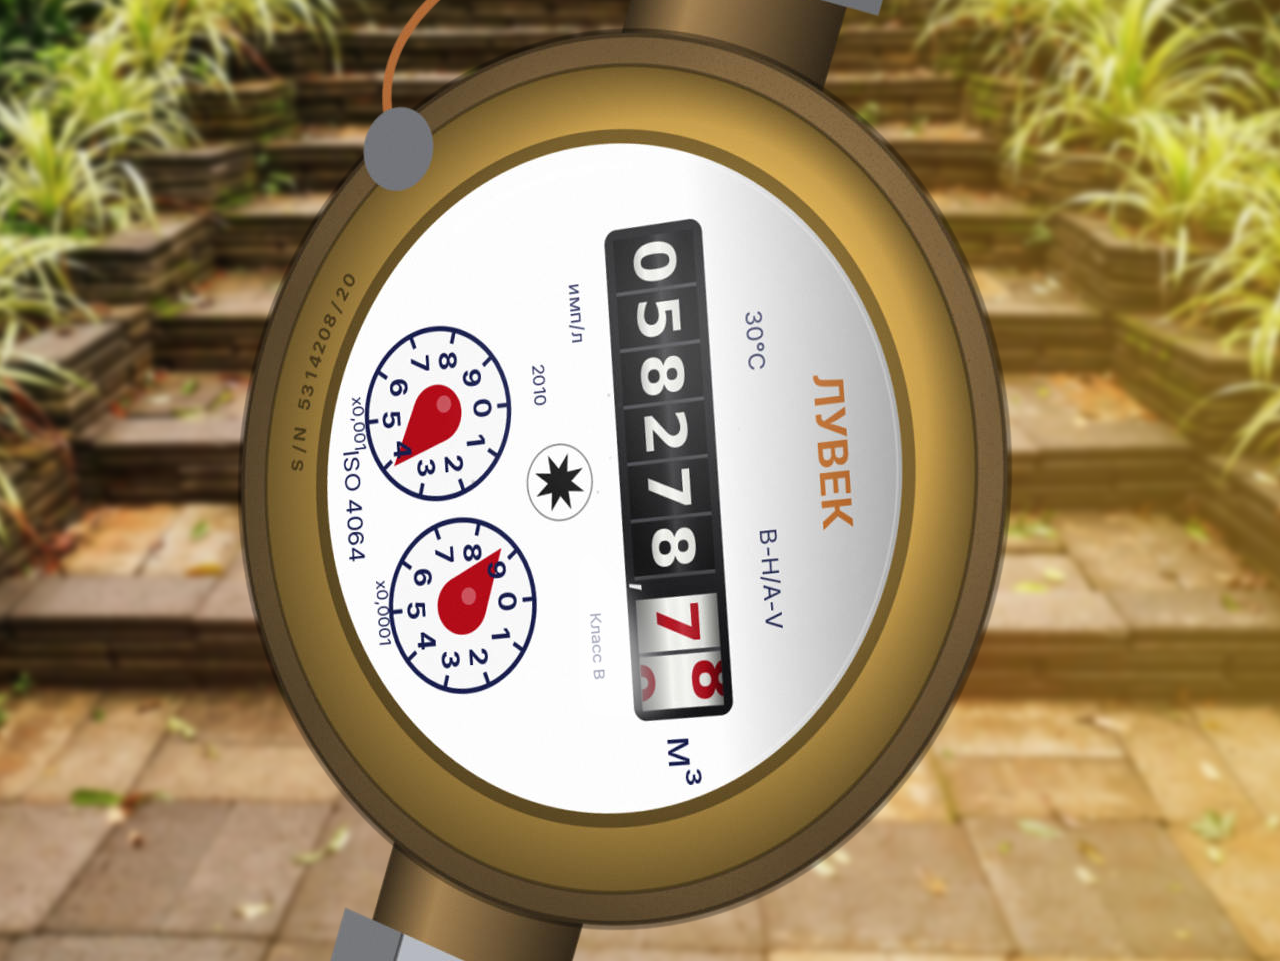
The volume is 58278.7838m³
